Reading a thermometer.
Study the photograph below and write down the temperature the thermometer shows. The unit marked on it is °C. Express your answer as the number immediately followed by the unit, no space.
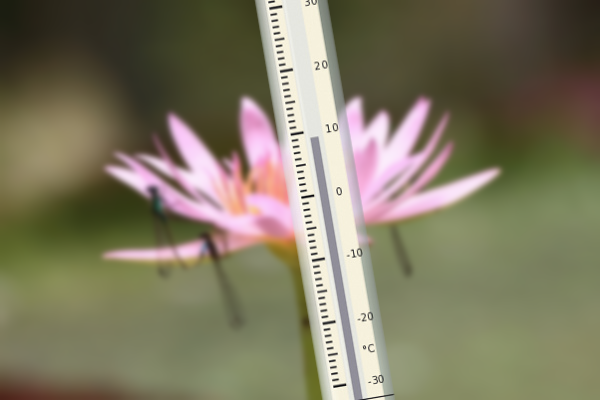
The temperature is 9°C
